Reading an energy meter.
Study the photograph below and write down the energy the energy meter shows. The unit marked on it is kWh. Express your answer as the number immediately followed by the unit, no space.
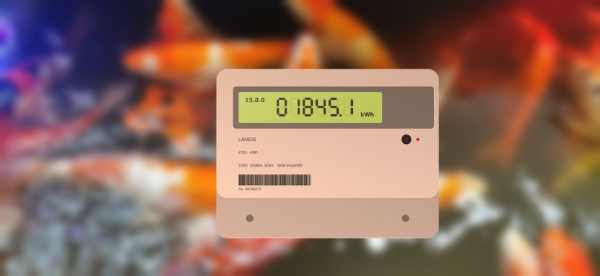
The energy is 1845.1kWh
